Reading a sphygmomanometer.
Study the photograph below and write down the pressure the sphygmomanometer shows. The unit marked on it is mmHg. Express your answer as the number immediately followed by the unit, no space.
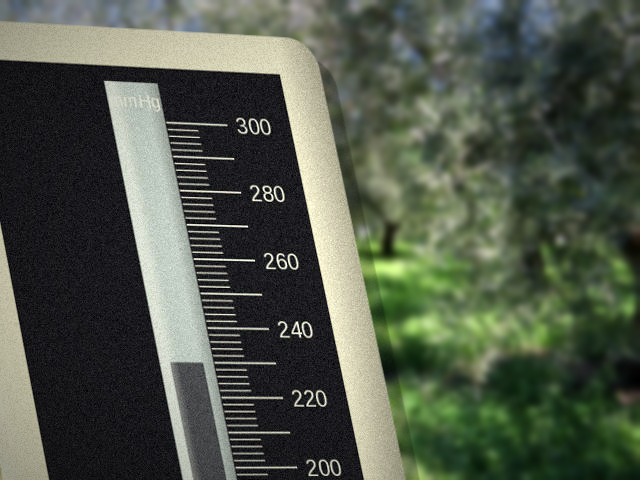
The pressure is 230mmHg
